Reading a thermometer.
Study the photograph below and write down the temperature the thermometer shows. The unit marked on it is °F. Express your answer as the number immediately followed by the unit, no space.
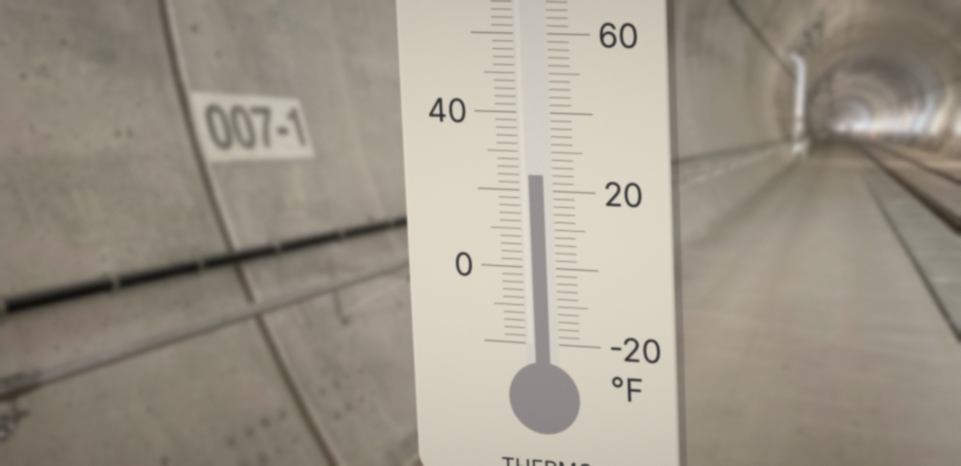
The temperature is 24°F
